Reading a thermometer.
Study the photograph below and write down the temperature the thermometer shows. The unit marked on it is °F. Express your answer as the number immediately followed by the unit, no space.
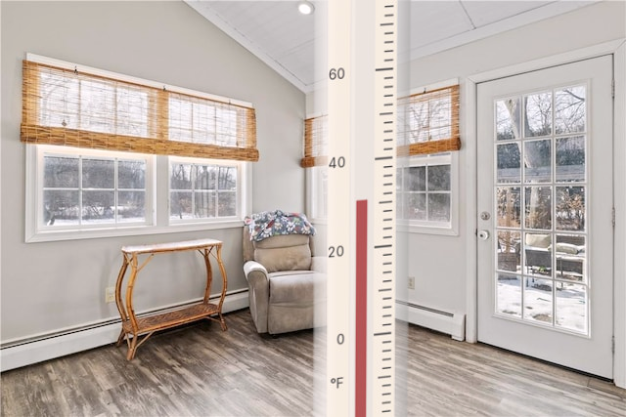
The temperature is 31°F
